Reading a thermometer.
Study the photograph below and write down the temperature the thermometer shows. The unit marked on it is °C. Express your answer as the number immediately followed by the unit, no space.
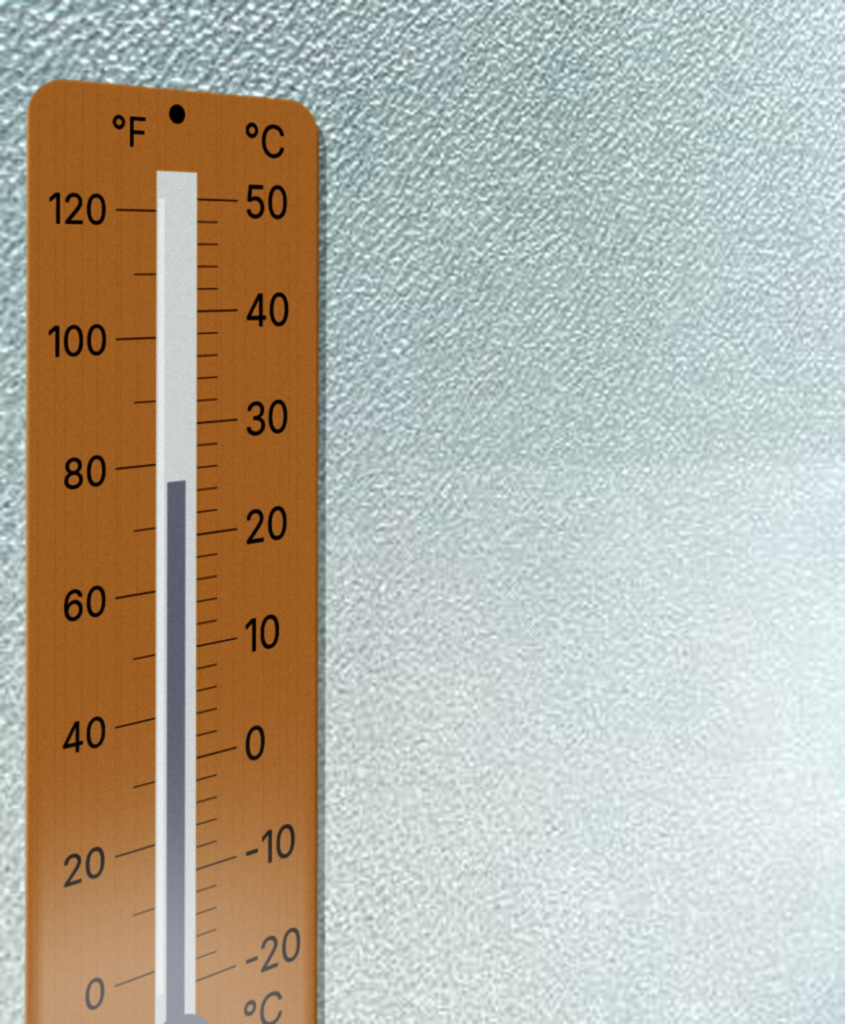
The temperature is 25°C
